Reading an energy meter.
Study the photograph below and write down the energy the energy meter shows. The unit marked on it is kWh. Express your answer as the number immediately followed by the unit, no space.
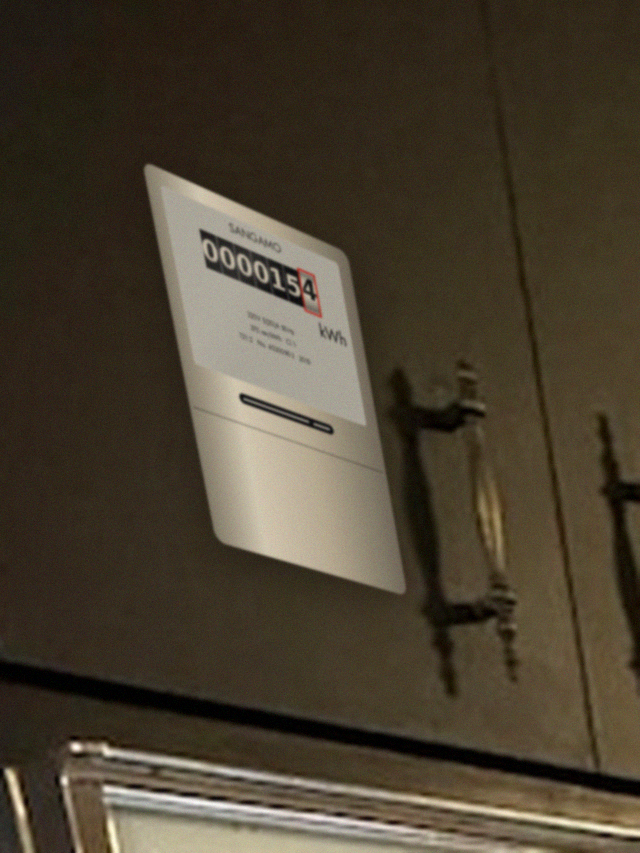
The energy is 15.4kWh
